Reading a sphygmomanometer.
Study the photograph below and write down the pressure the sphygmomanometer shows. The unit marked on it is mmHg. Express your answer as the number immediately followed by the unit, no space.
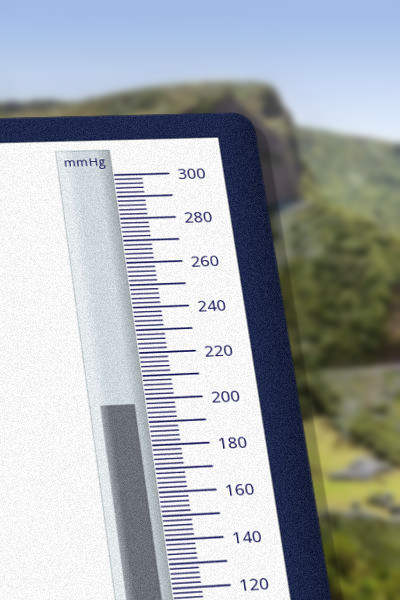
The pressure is 198mmHg
